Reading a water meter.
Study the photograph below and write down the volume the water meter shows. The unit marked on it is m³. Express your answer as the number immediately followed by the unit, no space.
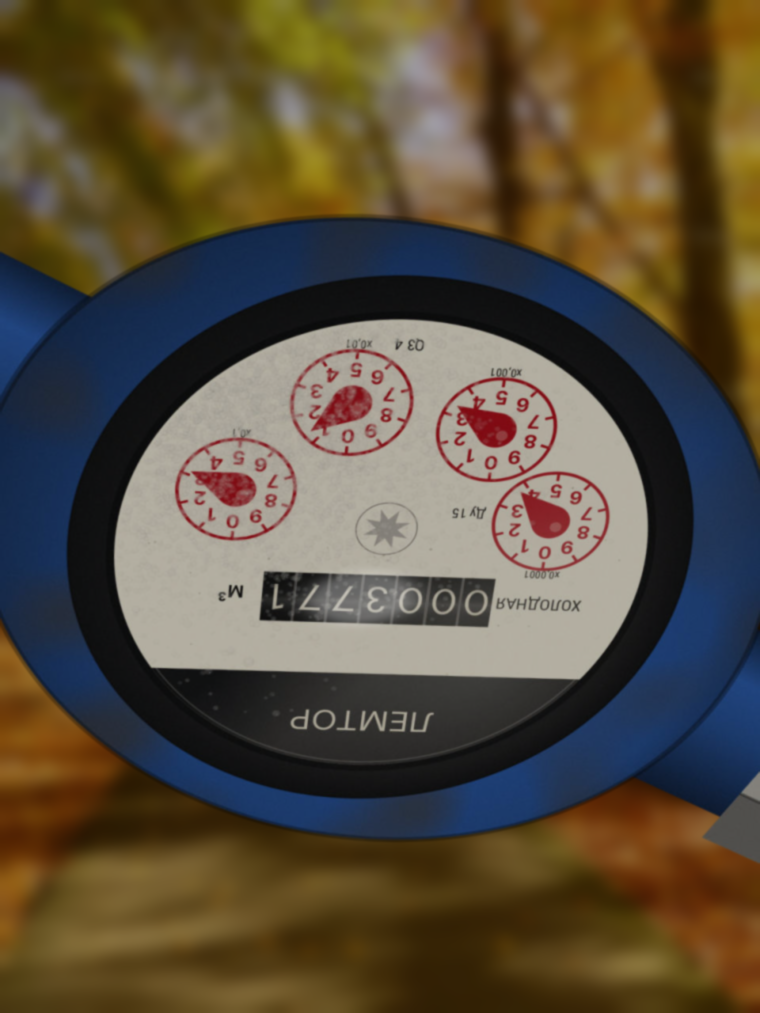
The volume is 3771.3133m³
